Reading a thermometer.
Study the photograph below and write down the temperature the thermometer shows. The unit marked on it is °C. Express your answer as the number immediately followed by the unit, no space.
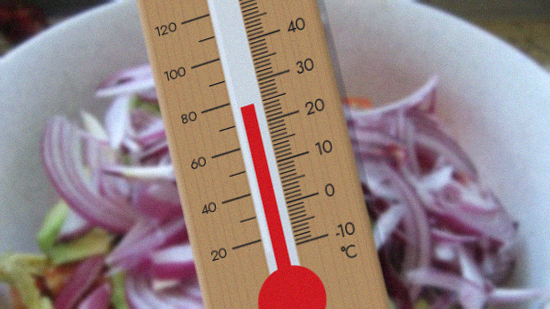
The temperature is 25°C
